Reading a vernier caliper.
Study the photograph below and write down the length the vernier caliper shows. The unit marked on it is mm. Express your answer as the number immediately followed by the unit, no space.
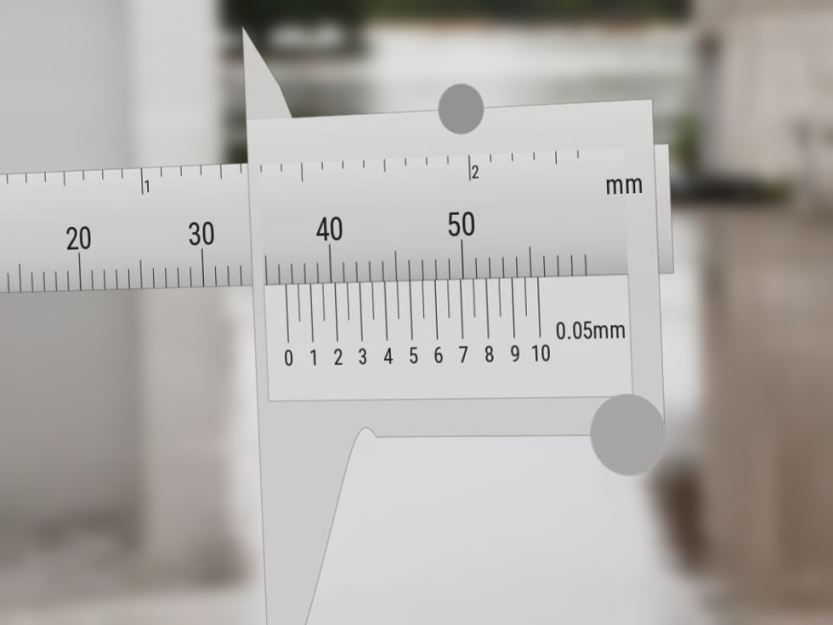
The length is 36.5mm
